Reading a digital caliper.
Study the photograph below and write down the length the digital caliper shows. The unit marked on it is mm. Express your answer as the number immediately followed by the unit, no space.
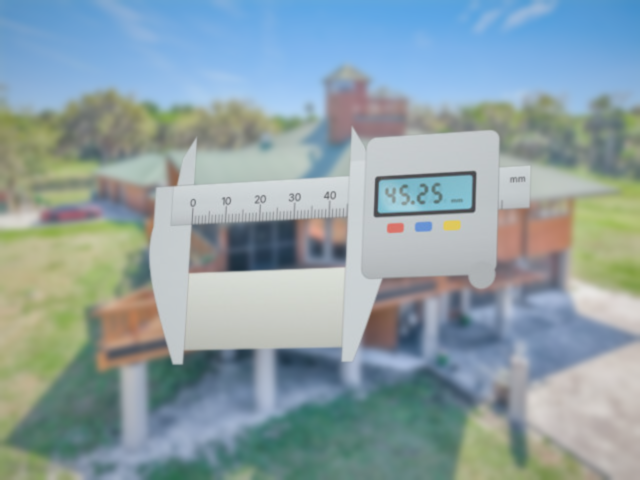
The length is 45.25mm
